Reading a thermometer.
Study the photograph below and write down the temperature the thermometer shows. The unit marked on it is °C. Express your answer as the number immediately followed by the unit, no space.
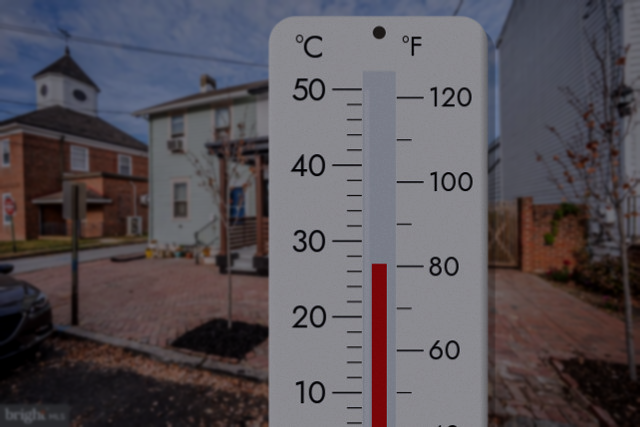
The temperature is 27°C
